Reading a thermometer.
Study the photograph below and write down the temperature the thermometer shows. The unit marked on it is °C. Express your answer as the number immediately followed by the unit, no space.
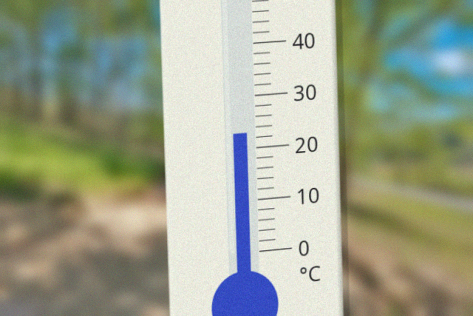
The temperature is 23°C
